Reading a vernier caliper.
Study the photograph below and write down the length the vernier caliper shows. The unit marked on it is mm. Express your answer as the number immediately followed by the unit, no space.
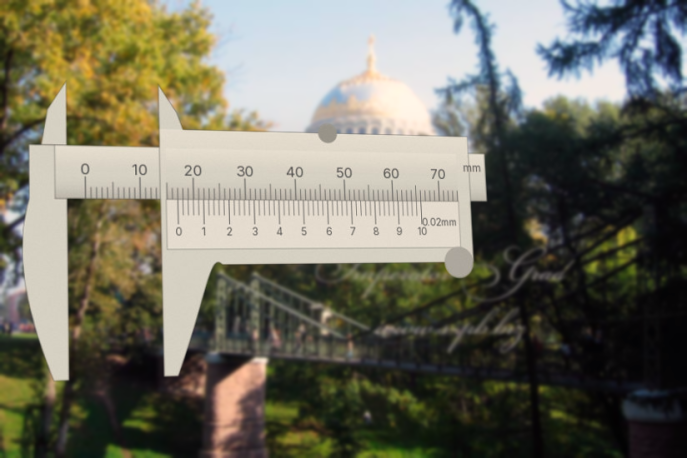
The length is 17.0mm
